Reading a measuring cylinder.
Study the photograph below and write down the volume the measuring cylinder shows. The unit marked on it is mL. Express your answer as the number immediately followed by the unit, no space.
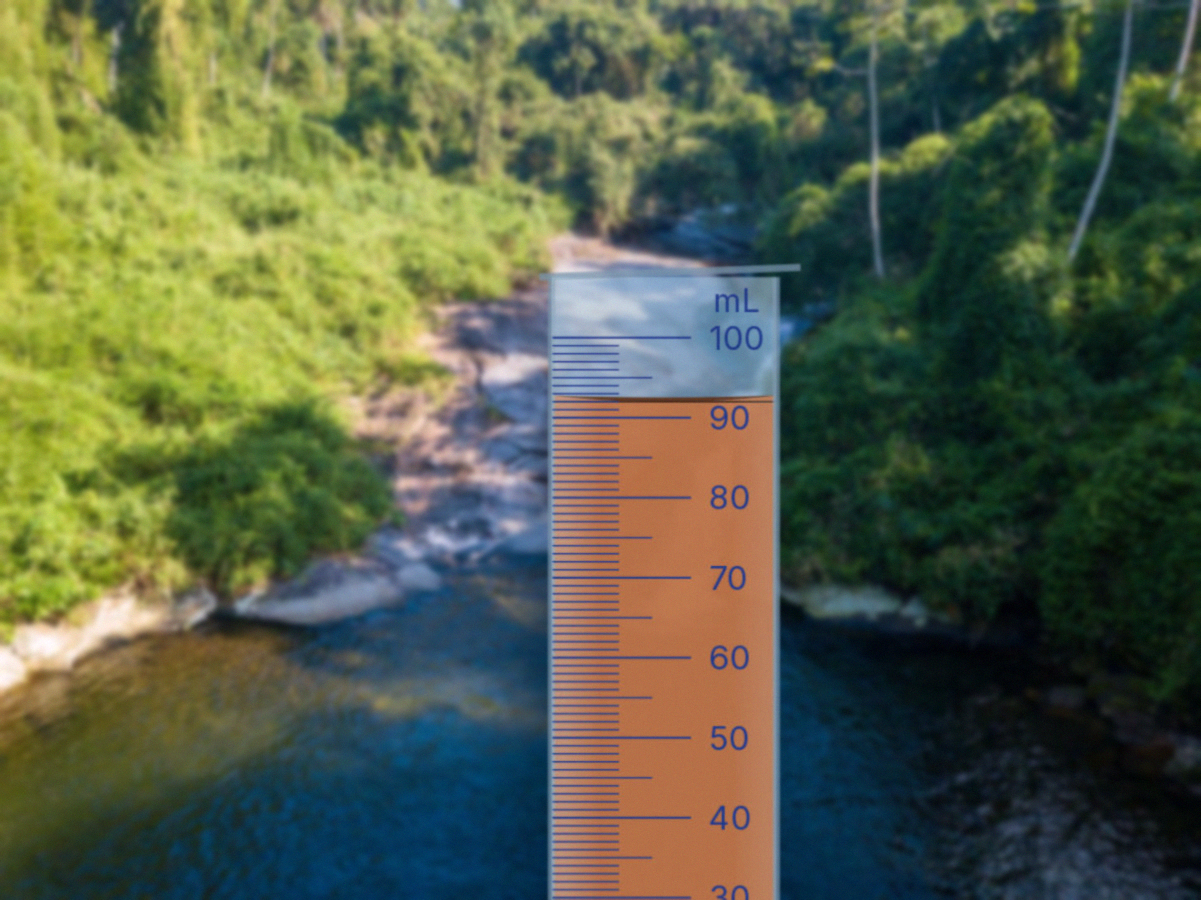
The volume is 92mL
